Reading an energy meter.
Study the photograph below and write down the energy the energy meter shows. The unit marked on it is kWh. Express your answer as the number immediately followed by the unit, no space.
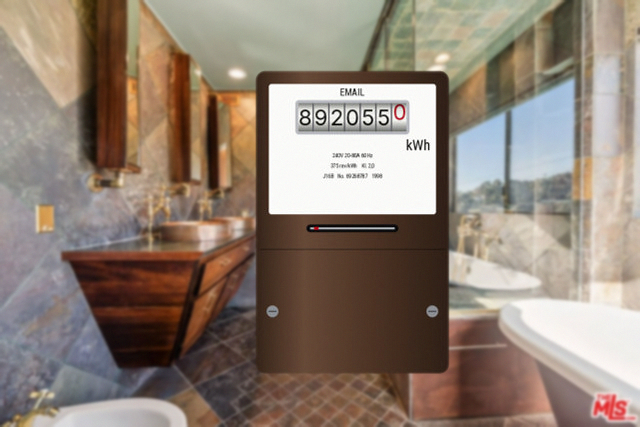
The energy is 892055.0kWh
